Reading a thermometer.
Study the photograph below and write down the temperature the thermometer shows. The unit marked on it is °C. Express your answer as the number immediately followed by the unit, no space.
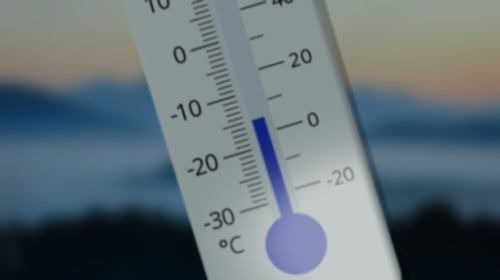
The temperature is -15°C
